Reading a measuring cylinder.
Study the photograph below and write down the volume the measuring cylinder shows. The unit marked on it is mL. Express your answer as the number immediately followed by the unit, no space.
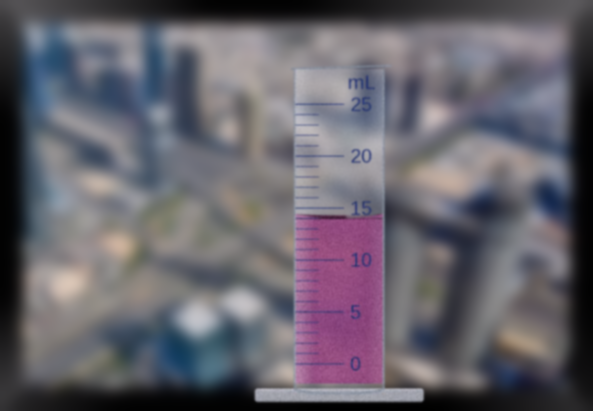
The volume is 14mL
